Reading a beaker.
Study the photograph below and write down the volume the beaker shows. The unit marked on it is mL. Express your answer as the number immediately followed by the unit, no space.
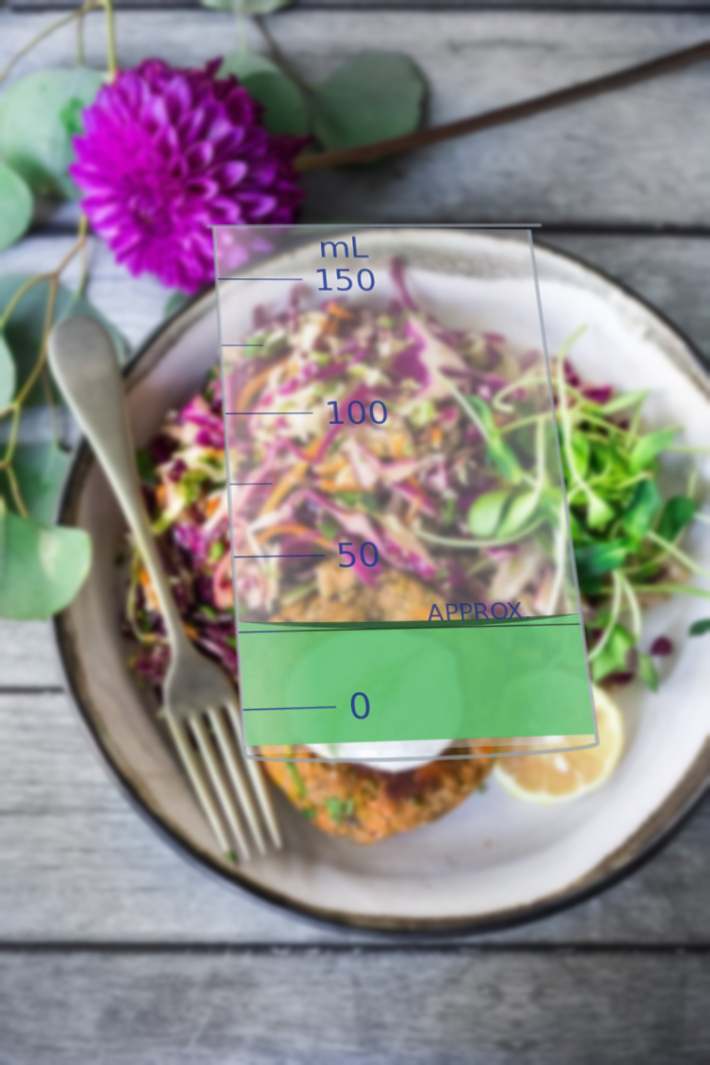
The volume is 25mL
